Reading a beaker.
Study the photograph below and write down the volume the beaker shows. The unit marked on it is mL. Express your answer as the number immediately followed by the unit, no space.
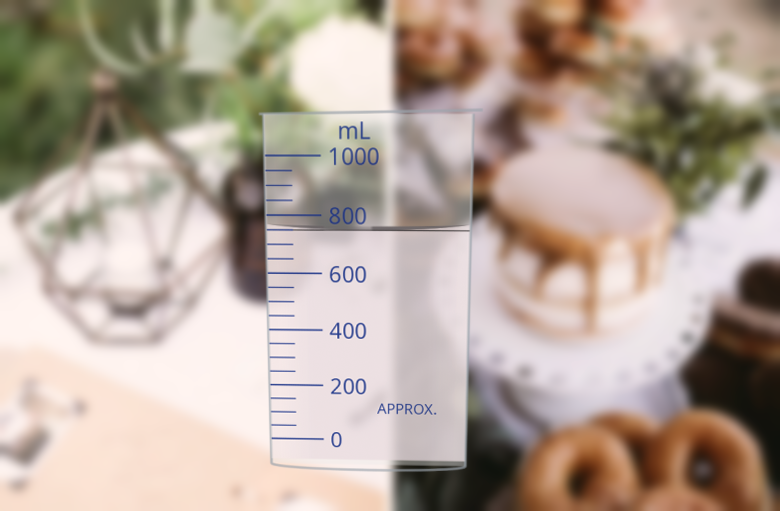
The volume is 750mL
